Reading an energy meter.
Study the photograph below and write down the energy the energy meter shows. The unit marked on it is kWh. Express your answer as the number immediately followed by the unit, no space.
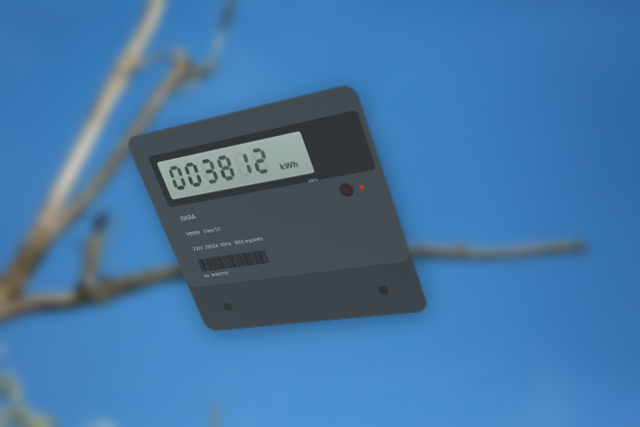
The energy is 3812kWh
